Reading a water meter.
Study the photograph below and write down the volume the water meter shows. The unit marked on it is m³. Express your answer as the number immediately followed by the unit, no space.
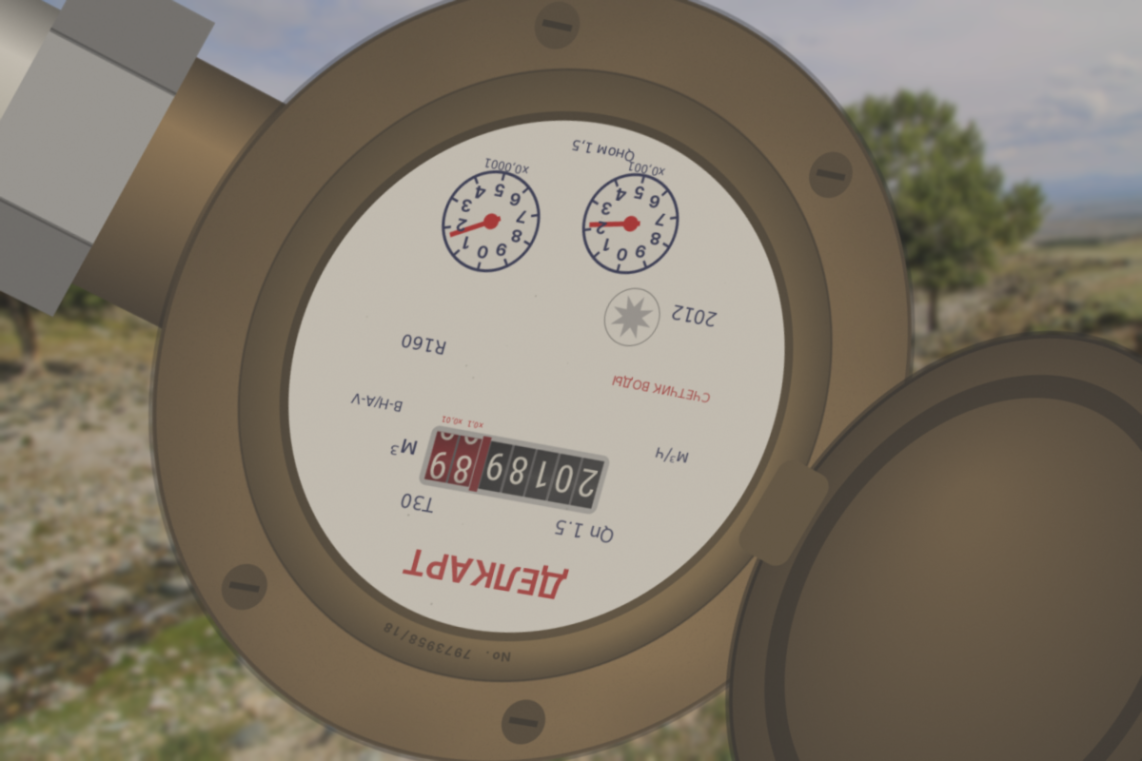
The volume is 20189.8921m³
